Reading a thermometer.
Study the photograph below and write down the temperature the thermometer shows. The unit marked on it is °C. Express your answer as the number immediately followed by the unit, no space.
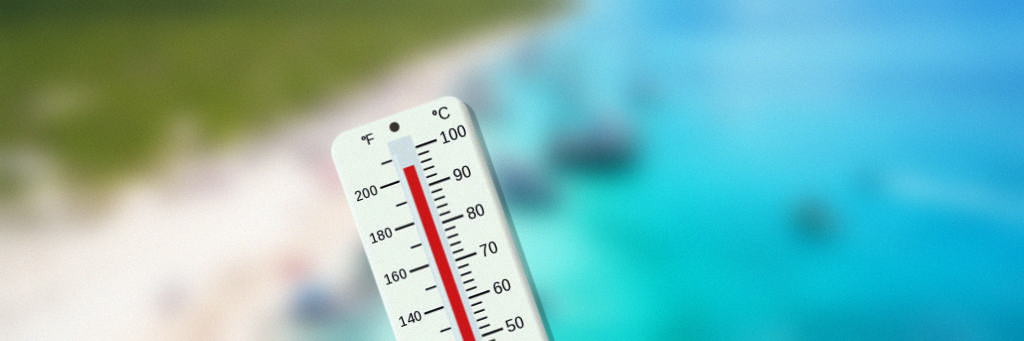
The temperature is 96°C
